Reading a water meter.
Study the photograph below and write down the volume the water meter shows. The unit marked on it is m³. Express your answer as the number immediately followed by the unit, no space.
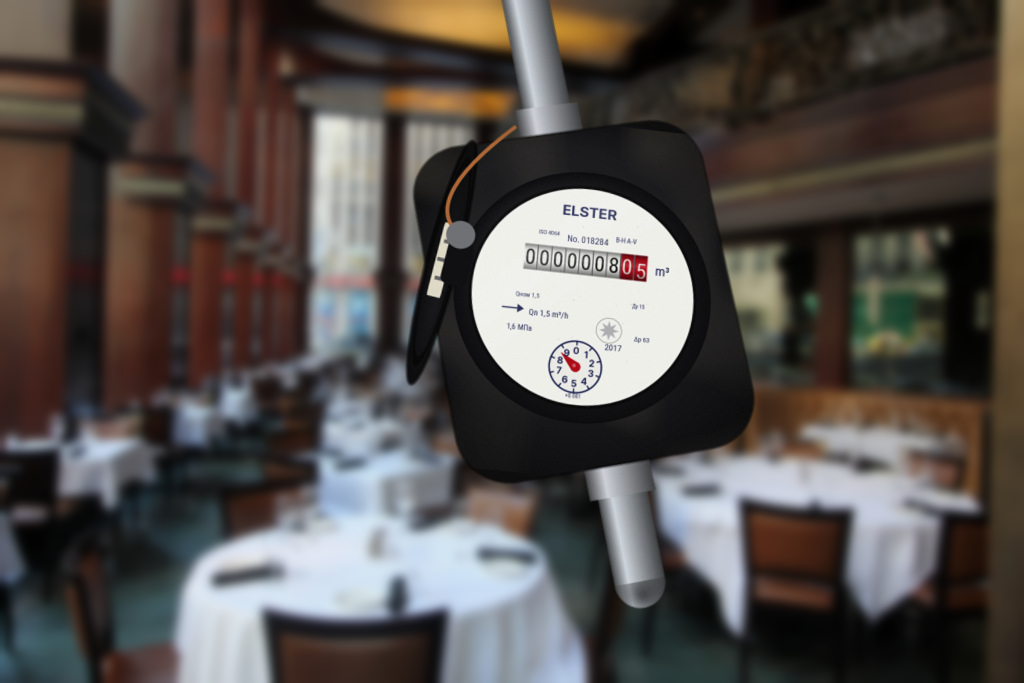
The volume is 8.048m³
